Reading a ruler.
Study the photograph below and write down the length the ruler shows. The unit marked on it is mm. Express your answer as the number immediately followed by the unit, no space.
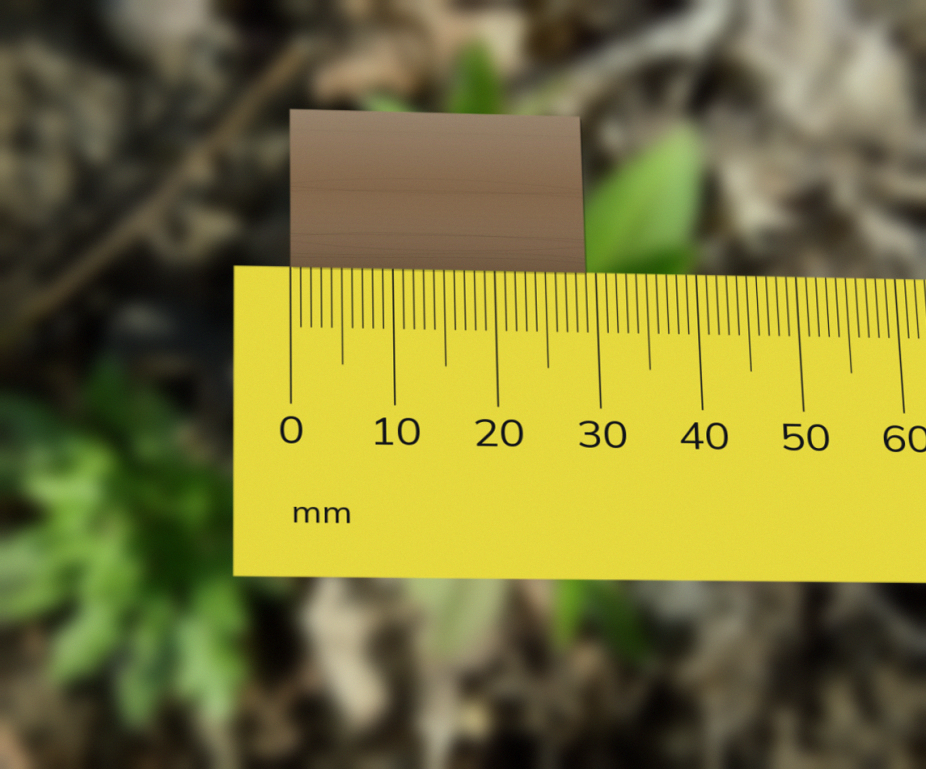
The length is 29mm
